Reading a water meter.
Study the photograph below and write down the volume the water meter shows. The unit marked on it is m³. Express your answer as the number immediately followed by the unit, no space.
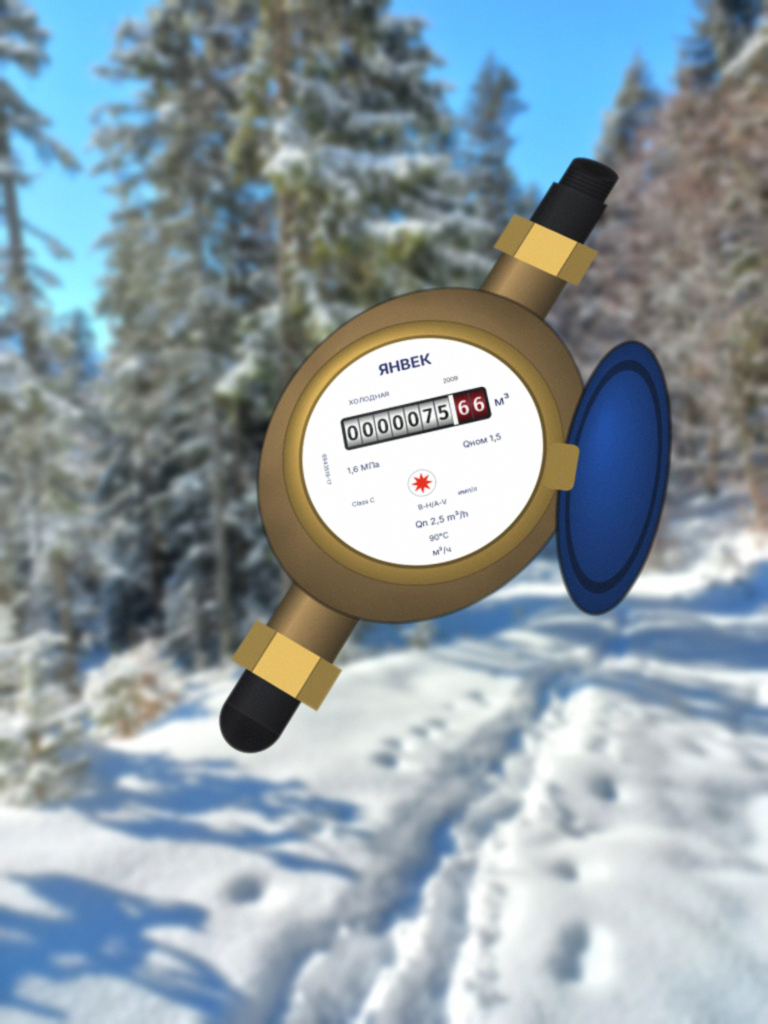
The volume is 75.66m³
